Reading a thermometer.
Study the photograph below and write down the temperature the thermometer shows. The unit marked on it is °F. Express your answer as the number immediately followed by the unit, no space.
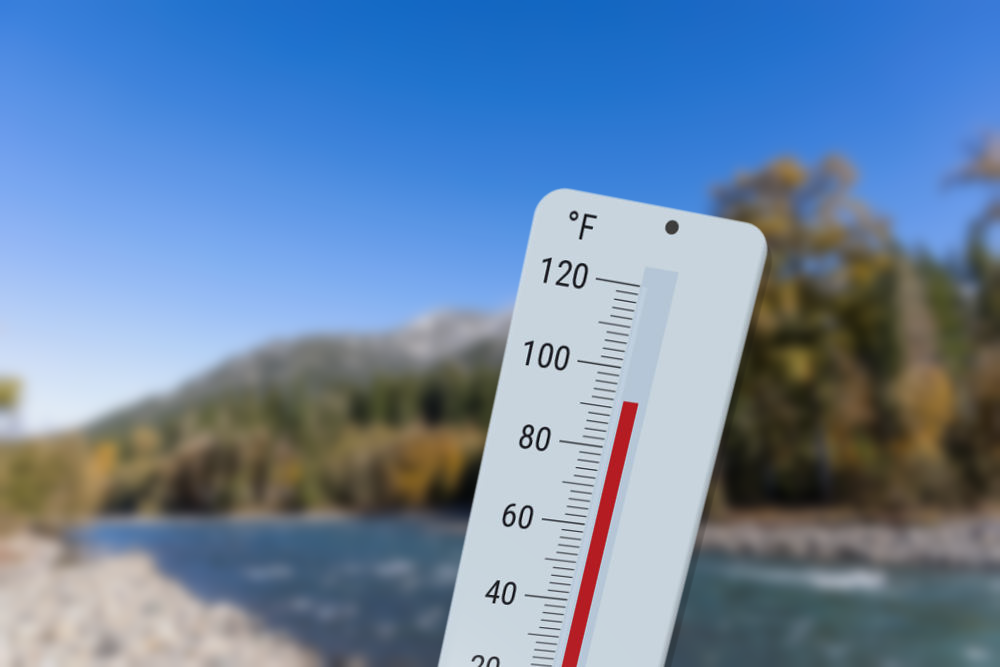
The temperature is 92°F
